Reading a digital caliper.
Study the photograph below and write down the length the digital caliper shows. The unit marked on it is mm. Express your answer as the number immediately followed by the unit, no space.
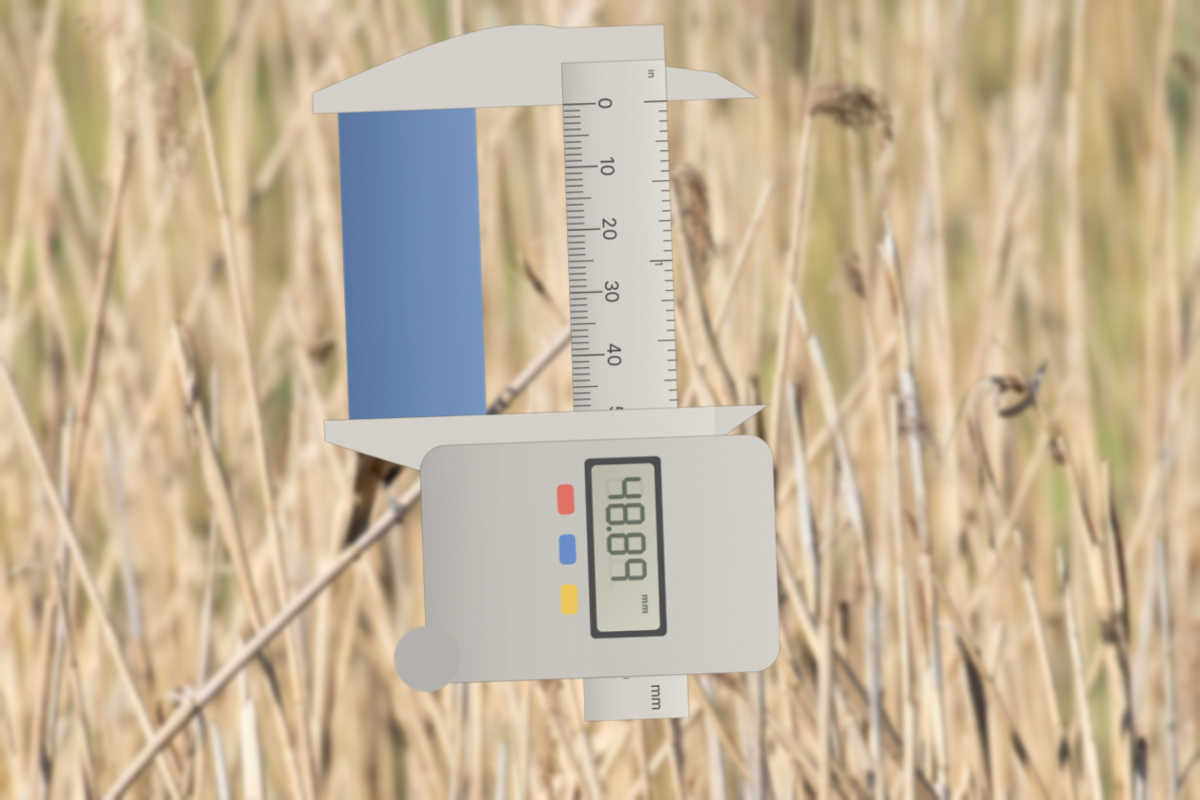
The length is 48.89mm
